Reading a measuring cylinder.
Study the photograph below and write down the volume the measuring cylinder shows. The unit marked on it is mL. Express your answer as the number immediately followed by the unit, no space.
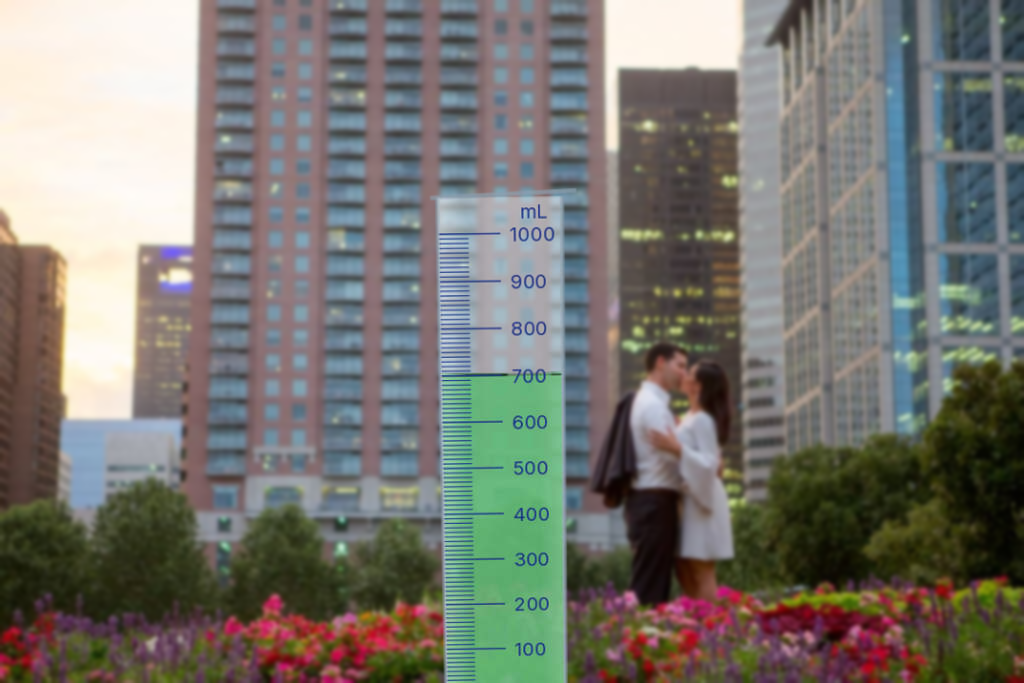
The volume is 700mL
